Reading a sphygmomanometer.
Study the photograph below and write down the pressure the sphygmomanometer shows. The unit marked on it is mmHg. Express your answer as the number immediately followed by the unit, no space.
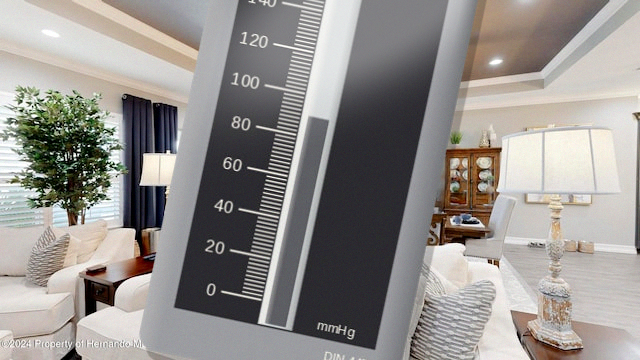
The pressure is 90mmHg
